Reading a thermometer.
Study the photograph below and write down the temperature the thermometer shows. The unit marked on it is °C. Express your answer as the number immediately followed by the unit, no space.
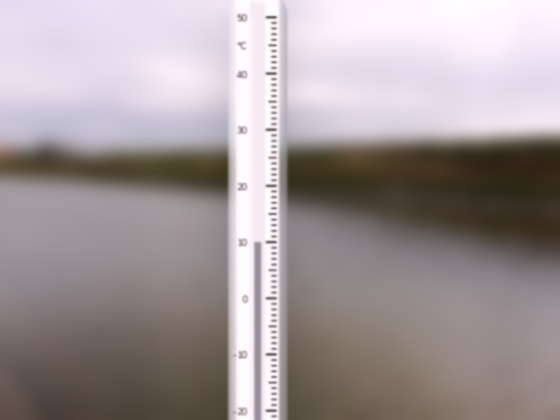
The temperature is 10°C
